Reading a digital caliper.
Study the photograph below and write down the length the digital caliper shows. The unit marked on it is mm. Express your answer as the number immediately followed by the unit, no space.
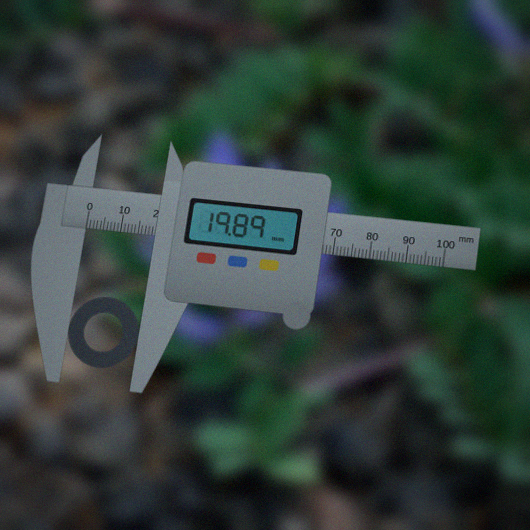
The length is 19.89mm
